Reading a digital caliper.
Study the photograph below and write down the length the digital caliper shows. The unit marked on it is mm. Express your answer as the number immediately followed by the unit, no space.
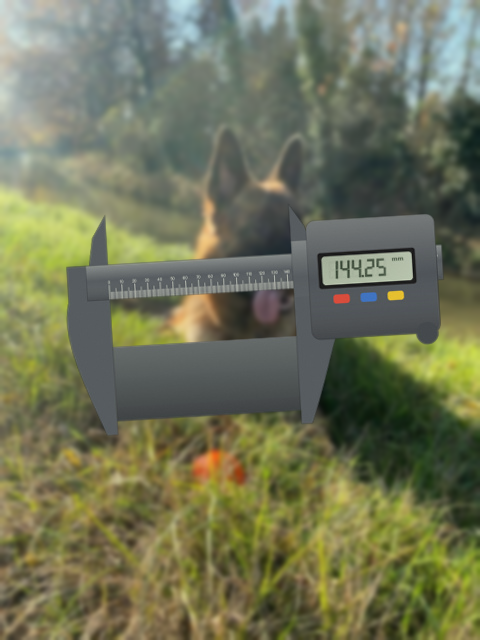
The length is 144.25mm
